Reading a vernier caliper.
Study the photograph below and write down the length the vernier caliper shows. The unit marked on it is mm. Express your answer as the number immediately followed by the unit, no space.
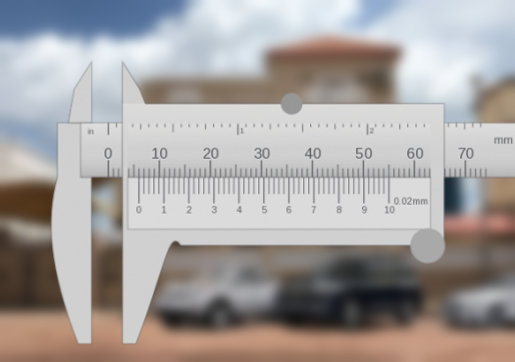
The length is 6.0mm
